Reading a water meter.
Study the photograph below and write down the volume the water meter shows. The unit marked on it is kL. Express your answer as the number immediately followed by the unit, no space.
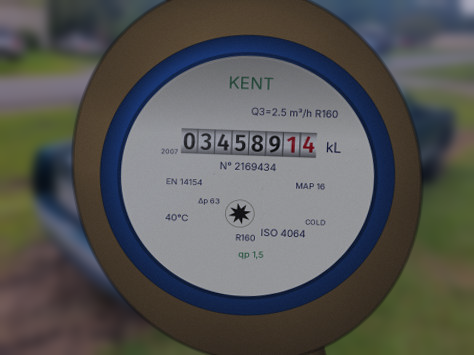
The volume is 34589.14kL
